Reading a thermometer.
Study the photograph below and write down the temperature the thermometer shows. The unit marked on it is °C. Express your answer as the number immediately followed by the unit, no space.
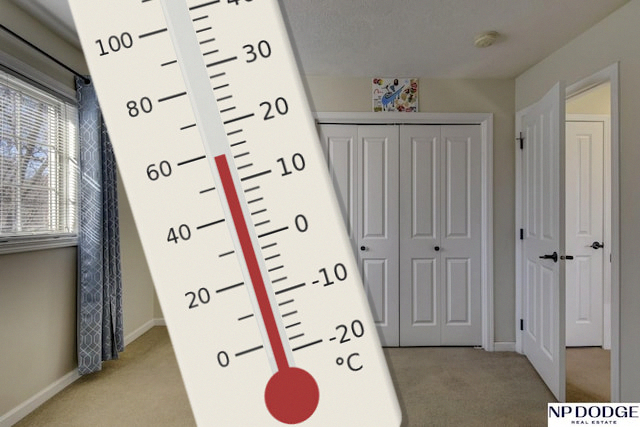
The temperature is 15°C
